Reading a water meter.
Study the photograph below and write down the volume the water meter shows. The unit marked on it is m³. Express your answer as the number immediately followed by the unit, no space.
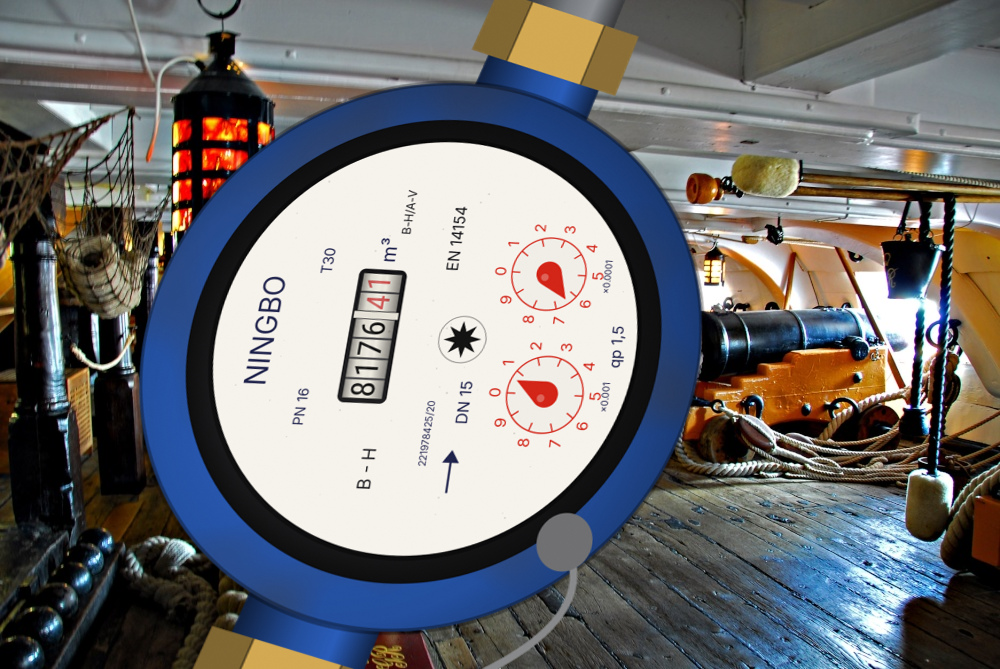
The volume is 8176.4106m³
